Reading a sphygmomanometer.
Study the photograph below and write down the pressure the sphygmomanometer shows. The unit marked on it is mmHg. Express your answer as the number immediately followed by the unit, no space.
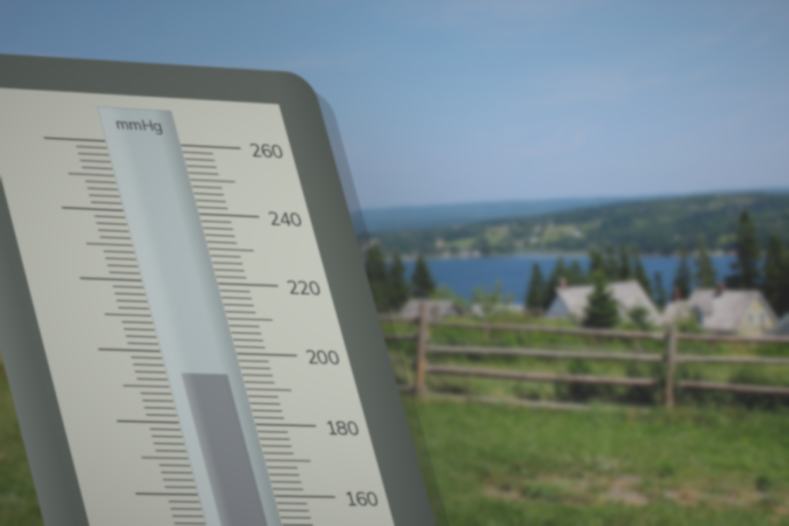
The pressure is 194mmHg
